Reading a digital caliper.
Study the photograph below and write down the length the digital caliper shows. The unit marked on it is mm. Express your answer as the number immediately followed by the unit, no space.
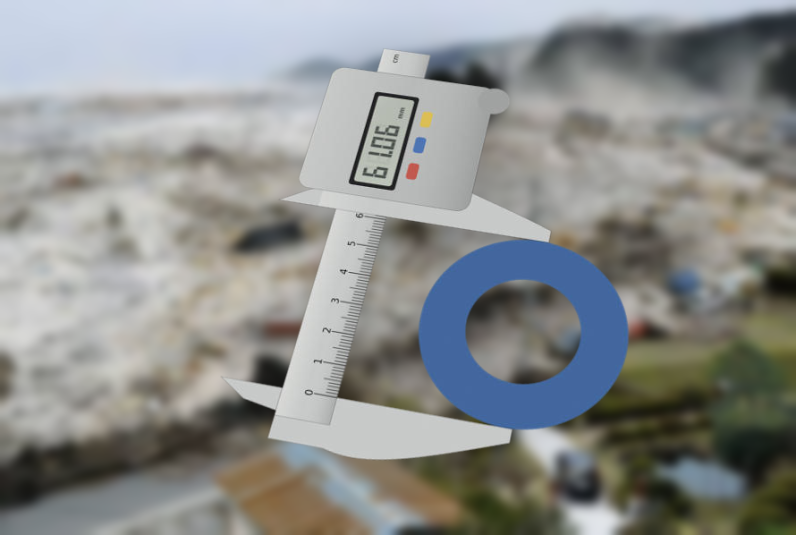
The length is 61.06mm
